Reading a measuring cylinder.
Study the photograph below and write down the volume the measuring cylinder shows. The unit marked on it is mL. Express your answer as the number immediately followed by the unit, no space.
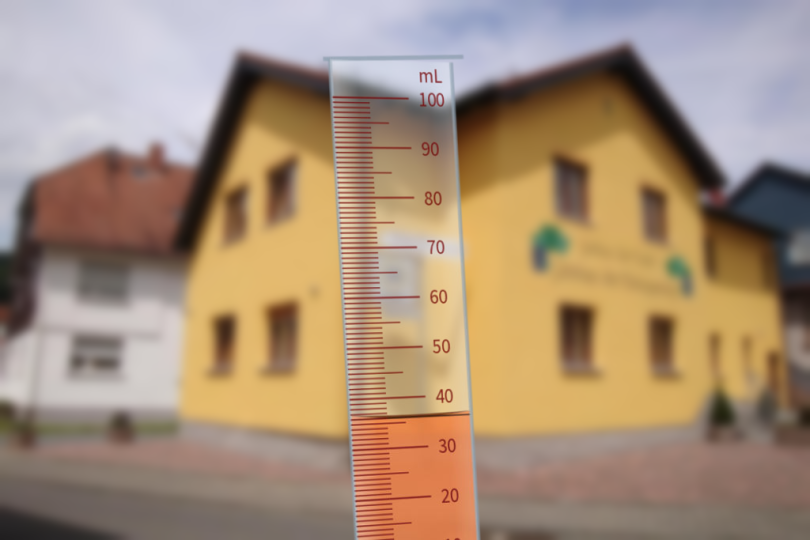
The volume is 36mL
